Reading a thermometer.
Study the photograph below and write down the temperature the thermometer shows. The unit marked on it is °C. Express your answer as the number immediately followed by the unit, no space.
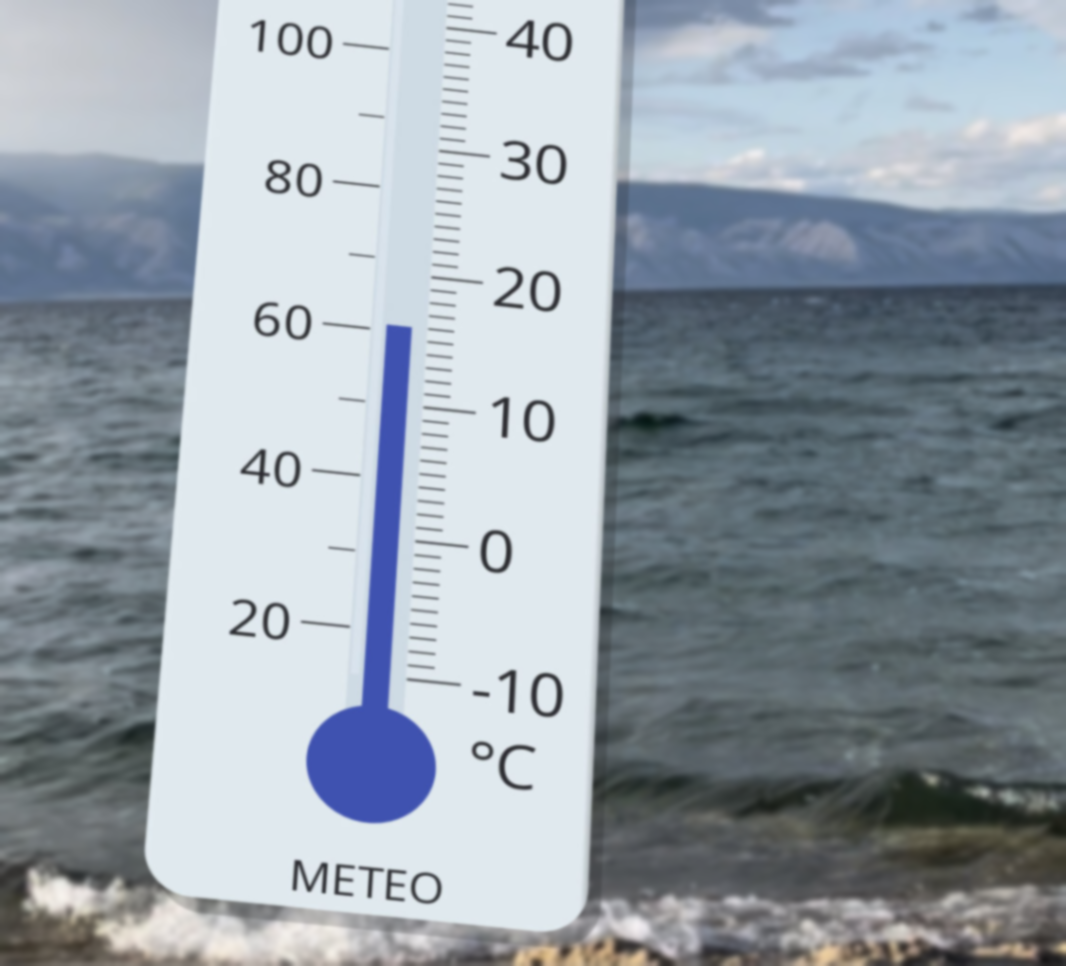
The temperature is 16°C
